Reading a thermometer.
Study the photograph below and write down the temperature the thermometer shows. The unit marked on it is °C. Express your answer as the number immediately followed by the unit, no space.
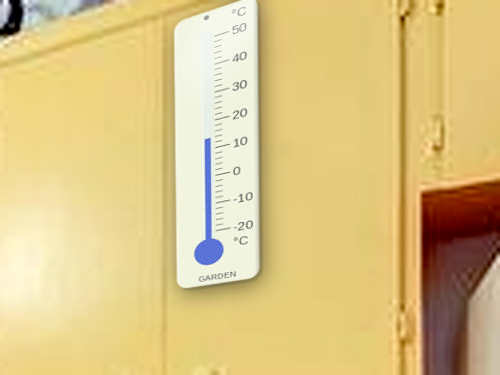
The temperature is 14°C
